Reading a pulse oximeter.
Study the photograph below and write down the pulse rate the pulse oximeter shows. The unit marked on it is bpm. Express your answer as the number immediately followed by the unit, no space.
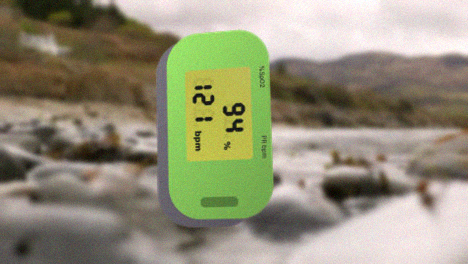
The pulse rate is 121bpm
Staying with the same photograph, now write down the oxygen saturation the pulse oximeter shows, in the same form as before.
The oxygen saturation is 94%
